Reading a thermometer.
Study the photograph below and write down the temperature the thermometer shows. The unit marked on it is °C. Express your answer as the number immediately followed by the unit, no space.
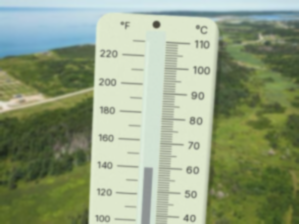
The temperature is 60°C
